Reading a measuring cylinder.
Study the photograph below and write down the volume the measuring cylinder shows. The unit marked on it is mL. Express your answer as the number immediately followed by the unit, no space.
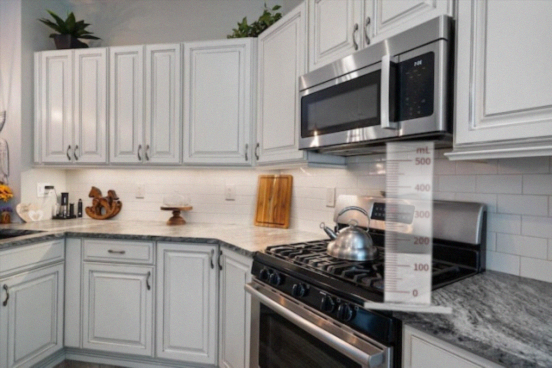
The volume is 150mL
